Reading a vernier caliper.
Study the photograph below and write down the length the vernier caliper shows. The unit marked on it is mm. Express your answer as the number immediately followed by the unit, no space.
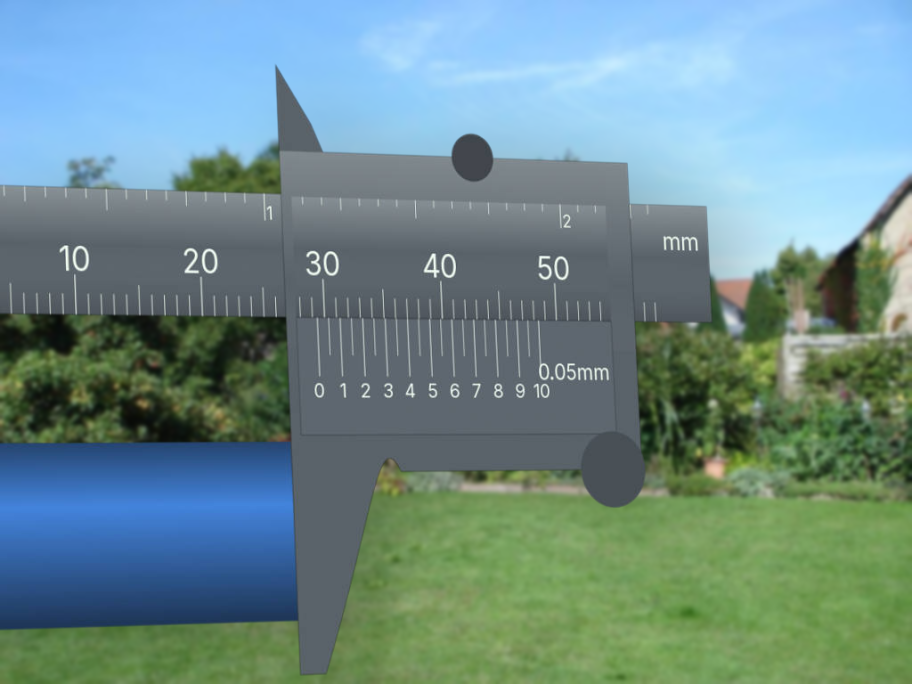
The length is 29.4mm
